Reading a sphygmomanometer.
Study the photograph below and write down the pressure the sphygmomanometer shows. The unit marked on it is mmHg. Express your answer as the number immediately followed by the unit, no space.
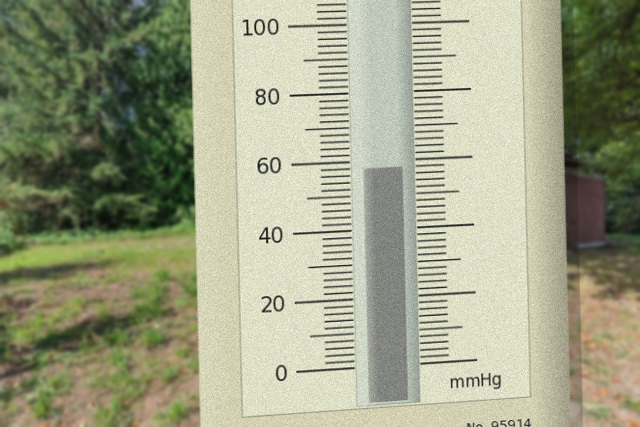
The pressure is 58mmHg
